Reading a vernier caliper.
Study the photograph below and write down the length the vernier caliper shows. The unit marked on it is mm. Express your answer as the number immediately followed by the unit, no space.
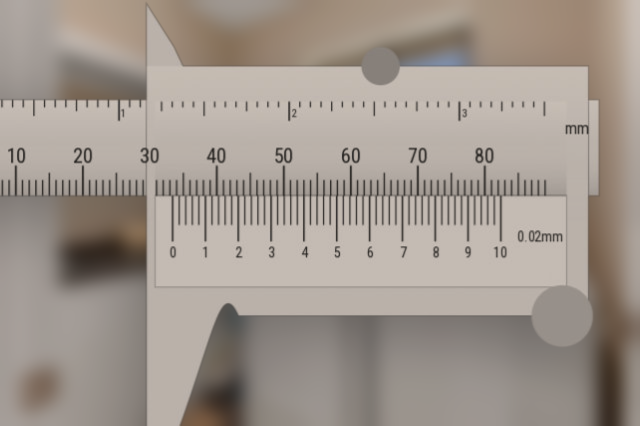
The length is 33.4mm
